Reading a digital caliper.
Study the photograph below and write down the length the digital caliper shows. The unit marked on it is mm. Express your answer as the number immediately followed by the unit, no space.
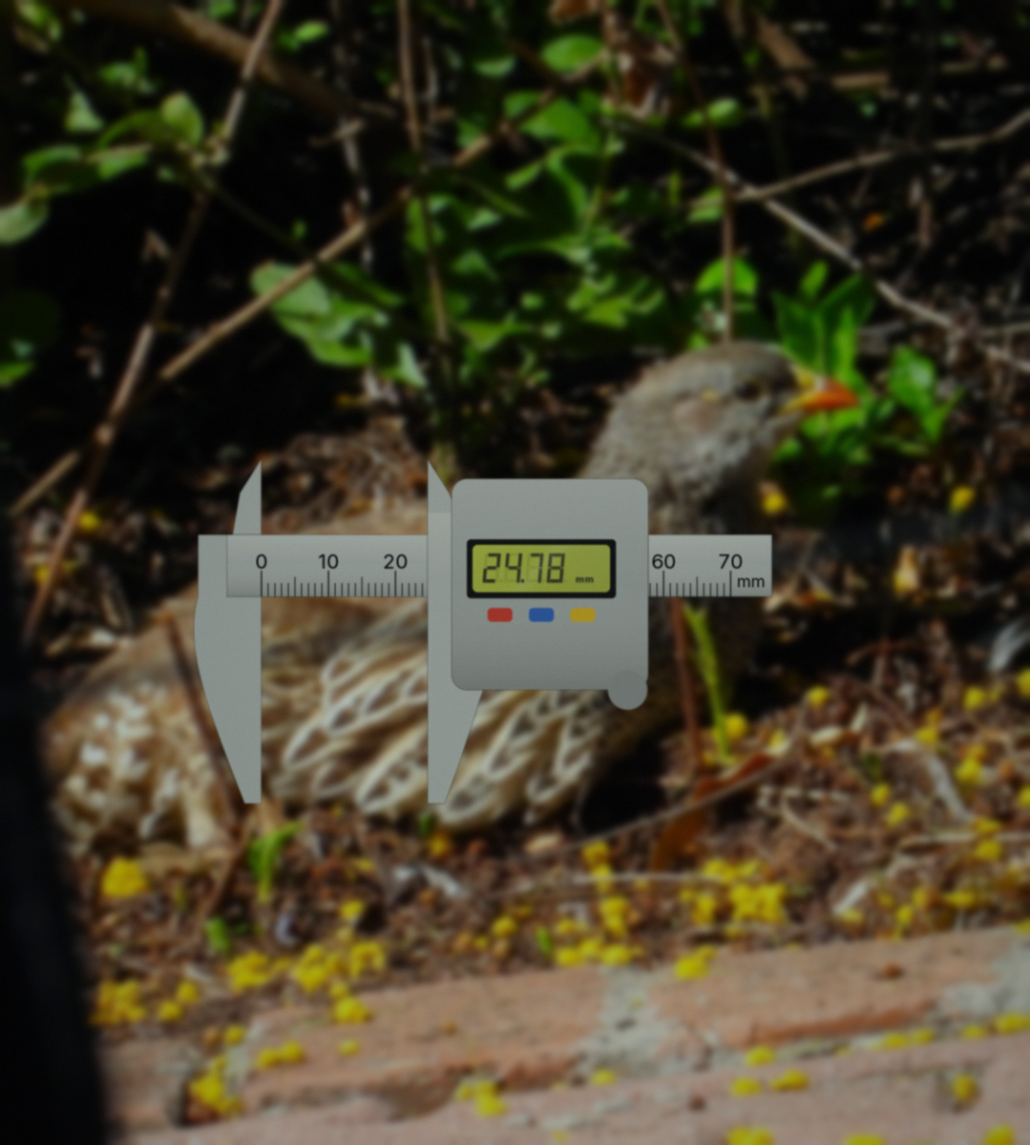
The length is 24.78mm
